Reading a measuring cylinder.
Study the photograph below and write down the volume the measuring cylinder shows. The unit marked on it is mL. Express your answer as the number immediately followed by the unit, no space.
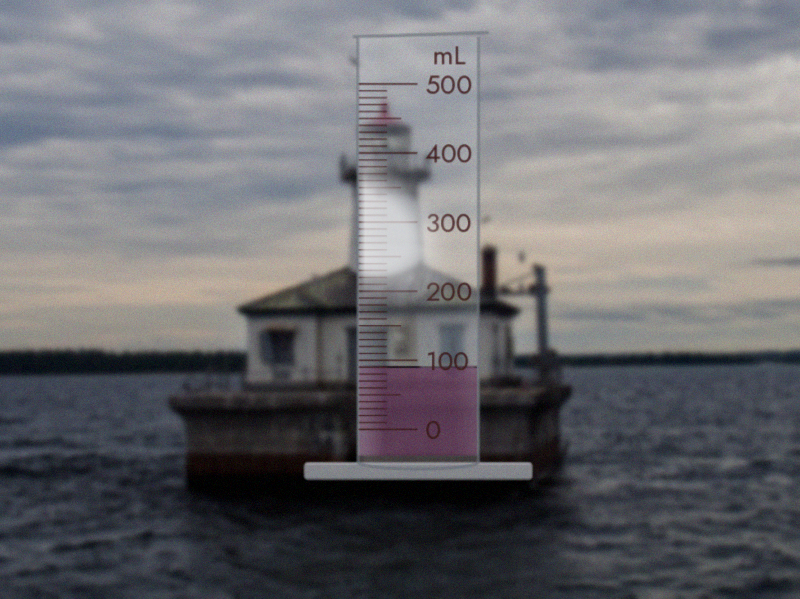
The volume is 90mL
